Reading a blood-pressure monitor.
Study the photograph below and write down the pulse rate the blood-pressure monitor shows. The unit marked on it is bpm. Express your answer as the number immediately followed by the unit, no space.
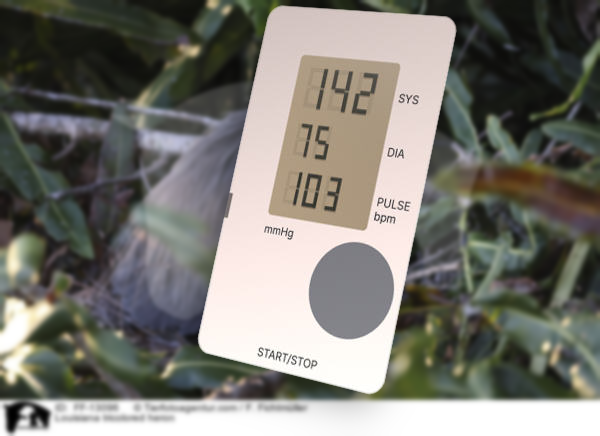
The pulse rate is 103bpm
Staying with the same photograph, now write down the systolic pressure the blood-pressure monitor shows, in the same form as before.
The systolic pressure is 142mmHg
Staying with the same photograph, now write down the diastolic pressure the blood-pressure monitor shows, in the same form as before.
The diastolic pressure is 75mmHg
